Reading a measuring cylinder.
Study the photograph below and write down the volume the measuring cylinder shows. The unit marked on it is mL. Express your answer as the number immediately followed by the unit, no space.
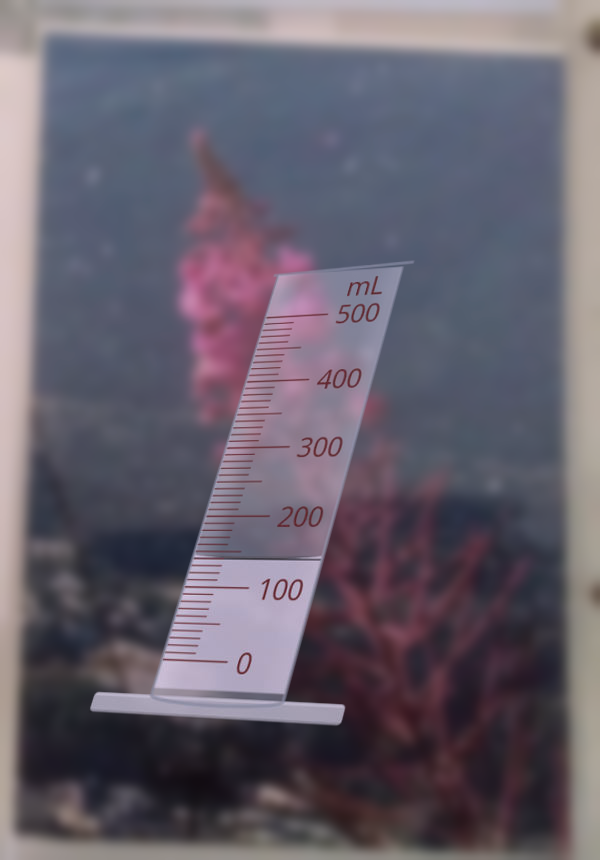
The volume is 140mL
